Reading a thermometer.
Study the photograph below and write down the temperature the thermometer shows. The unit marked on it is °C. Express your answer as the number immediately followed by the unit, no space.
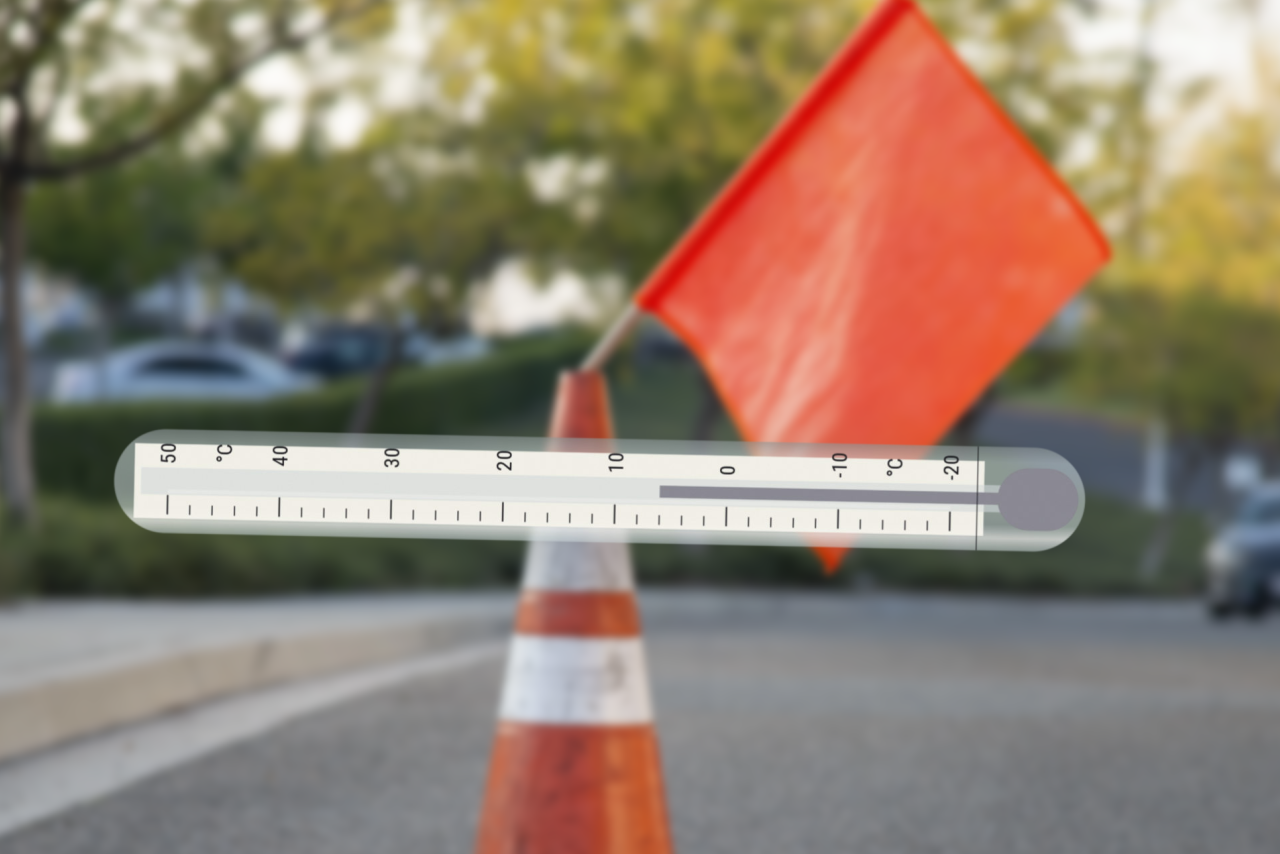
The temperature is 6°C
